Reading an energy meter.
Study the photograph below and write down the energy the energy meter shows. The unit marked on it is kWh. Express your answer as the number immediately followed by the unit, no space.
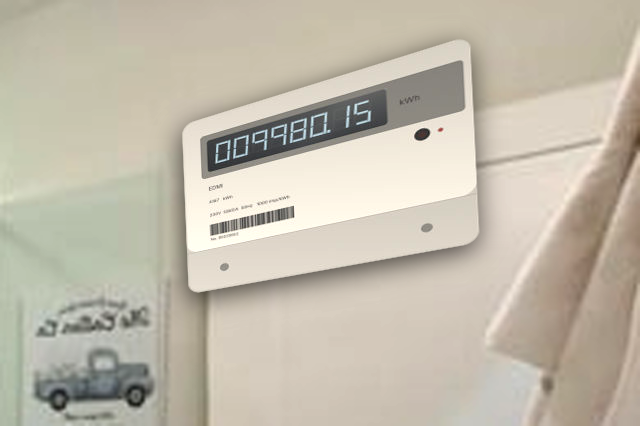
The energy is 9980.15kWh
